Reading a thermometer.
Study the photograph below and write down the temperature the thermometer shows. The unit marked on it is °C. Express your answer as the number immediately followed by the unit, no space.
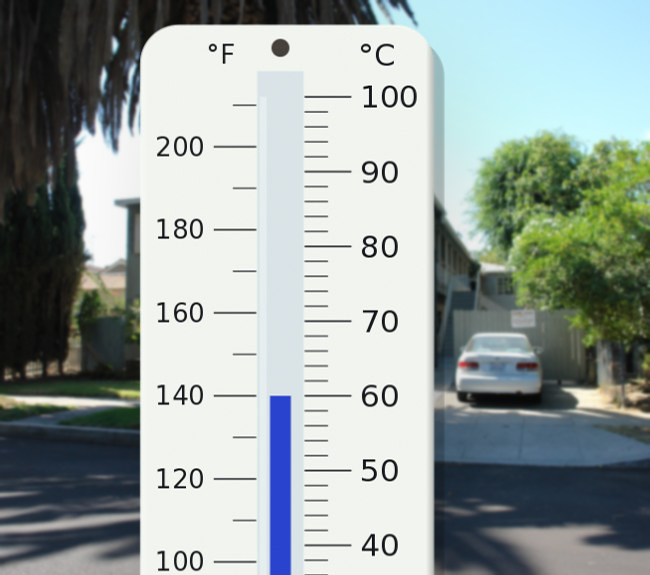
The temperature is 60°C
